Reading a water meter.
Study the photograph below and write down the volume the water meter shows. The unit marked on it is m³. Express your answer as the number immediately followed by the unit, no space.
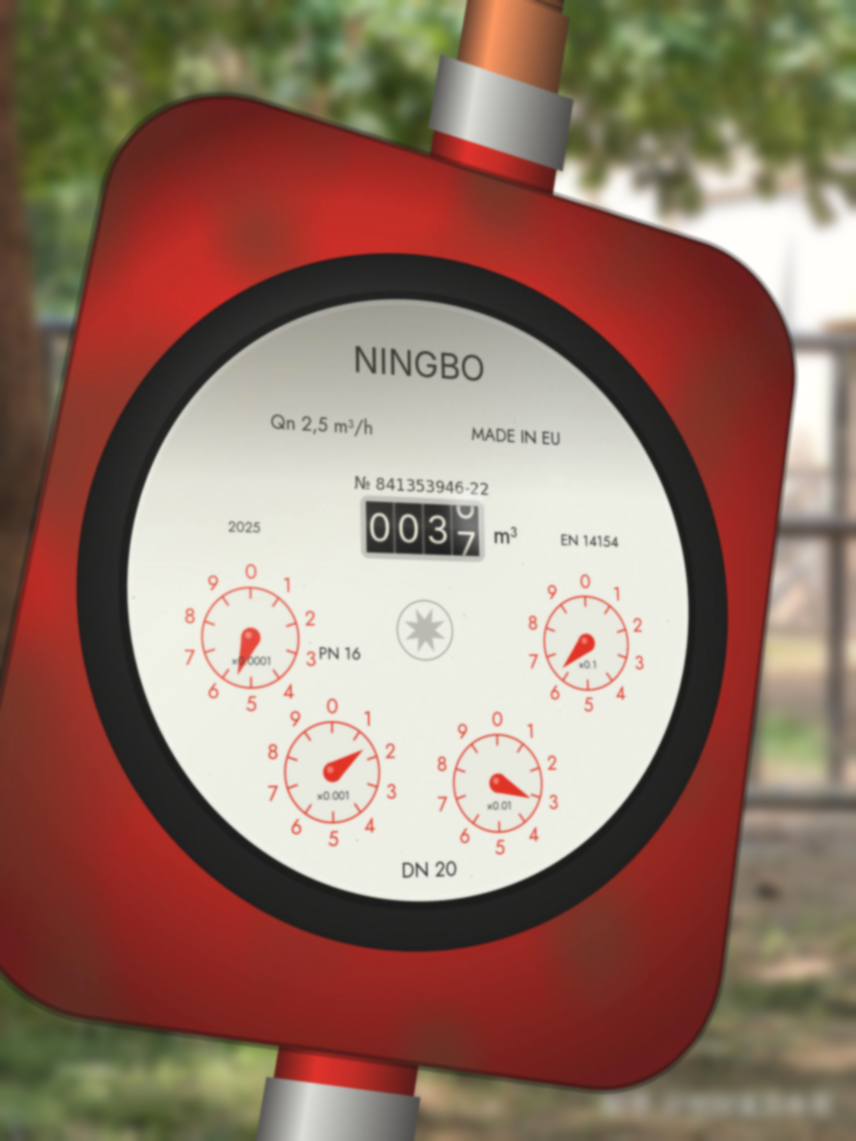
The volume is 36.6315m³
